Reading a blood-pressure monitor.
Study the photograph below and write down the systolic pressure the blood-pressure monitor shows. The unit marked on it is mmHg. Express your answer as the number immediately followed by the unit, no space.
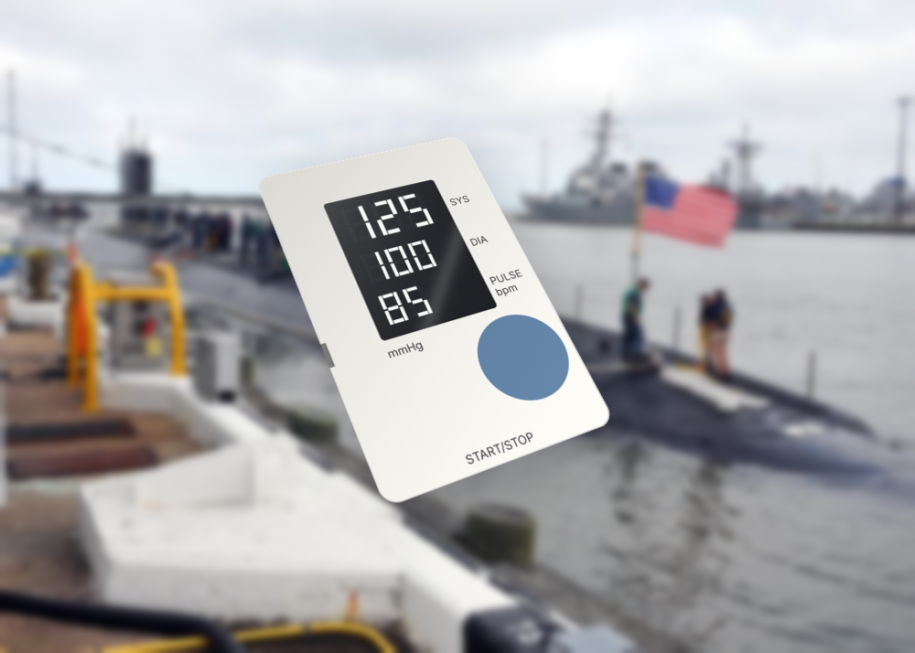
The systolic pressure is 125mmHg
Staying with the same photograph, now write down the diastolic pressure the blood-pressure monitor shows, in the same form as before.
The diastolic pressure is 100mmHg
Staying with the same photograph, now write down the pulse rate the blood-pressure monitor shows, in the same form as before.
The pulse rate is 85bpm
